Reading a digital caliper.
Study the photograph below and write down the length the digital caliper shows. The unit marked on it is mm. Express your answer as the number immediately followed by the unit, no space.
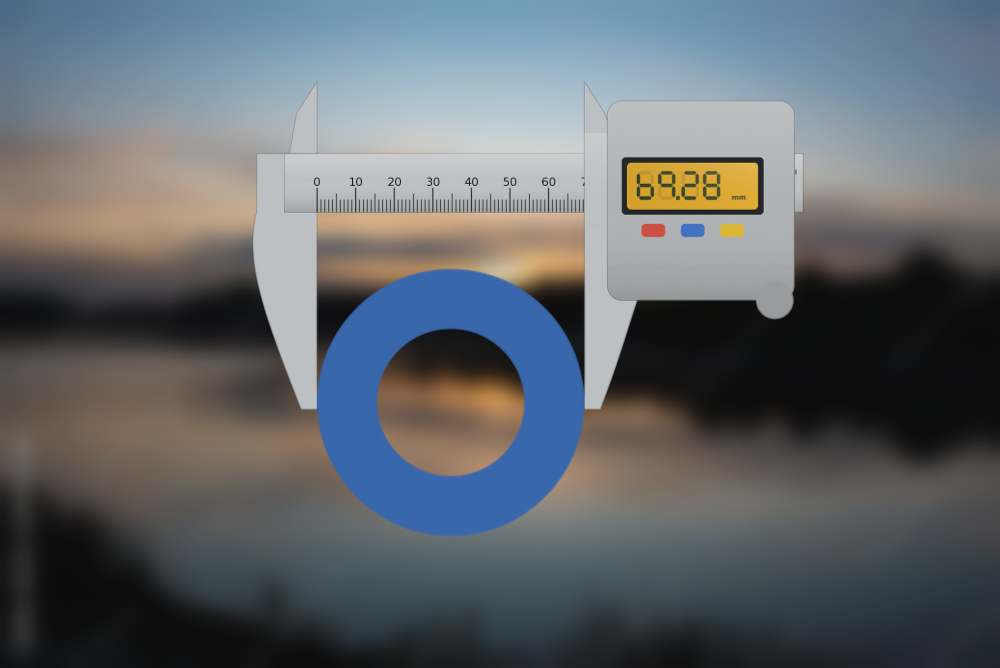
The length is 69.28mm
